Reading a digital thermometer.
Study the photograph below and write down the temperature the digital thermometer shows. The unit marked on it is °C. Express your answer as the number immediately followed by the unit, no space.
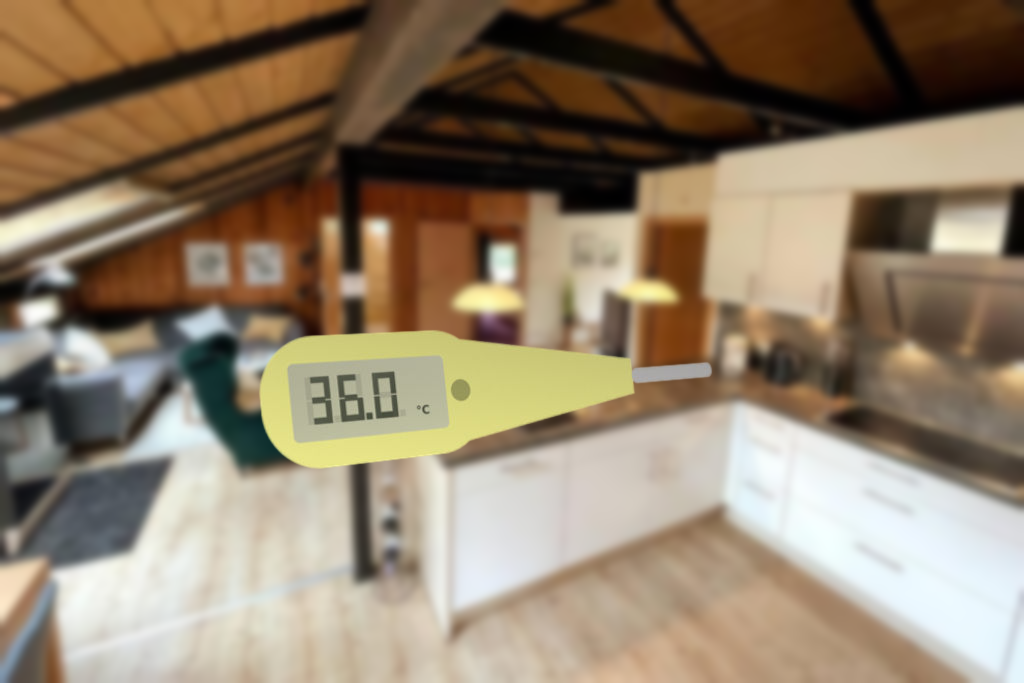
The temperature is 36.0°C
